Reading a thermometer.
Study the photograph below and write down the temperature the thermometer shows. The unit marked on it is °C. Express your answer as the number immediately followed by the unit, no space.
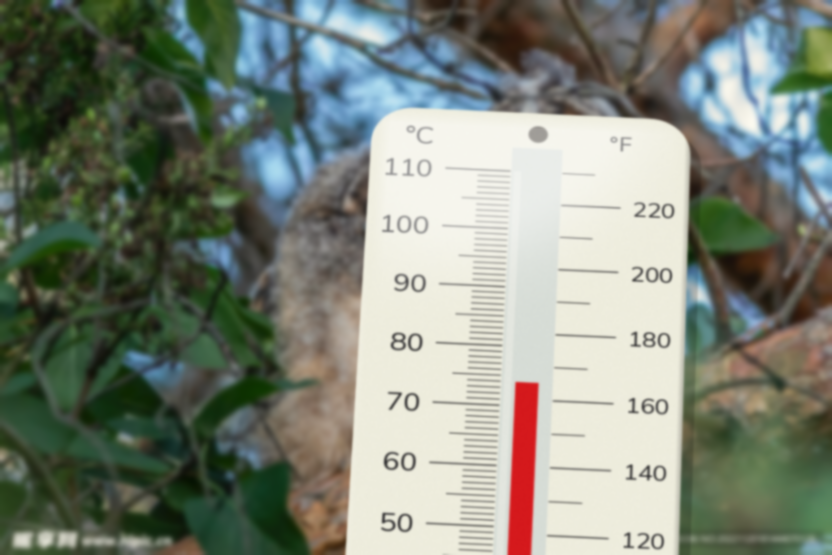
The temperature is 74°C
